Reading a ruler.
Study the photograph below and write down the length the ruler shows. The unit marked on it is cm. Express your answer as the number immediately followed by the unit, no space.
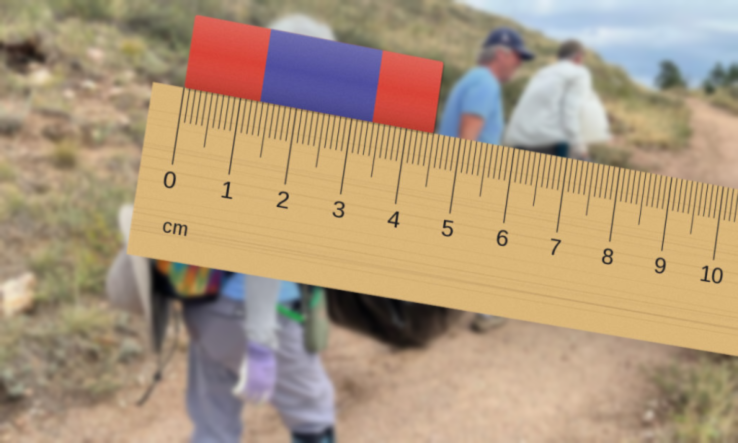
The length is 4.5cm
